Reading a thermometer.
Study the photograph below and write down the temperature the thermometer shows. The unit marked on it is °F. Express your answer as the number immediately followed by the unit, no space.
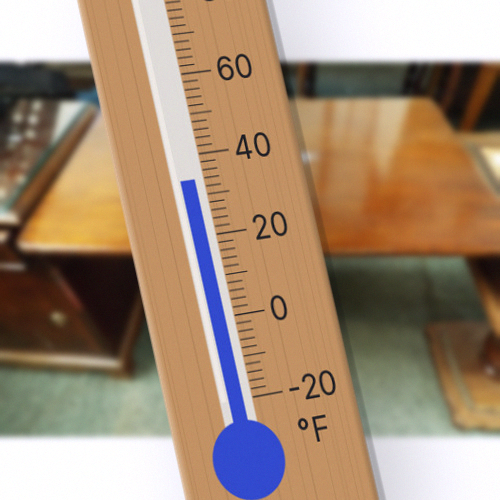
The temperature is 34°F
